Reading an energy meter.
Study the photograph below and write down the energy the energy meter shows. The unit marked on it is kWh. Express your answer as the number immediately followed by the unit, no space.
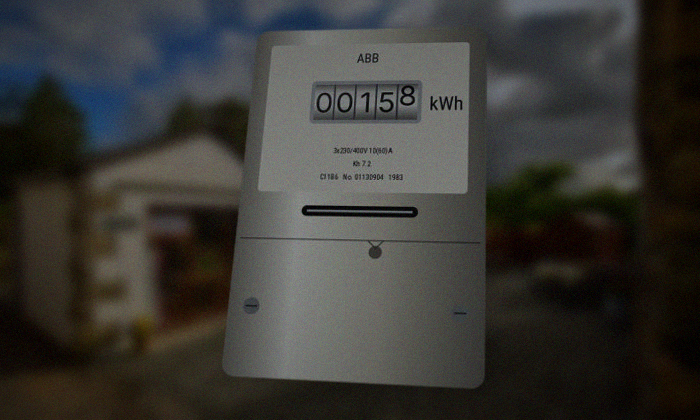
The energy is 158kWh
